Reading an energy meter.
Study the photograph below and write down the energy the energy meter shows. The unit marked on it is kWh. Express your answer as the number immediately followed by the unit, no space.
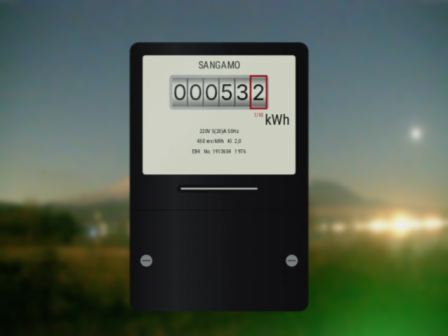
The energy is 53.2kWh
